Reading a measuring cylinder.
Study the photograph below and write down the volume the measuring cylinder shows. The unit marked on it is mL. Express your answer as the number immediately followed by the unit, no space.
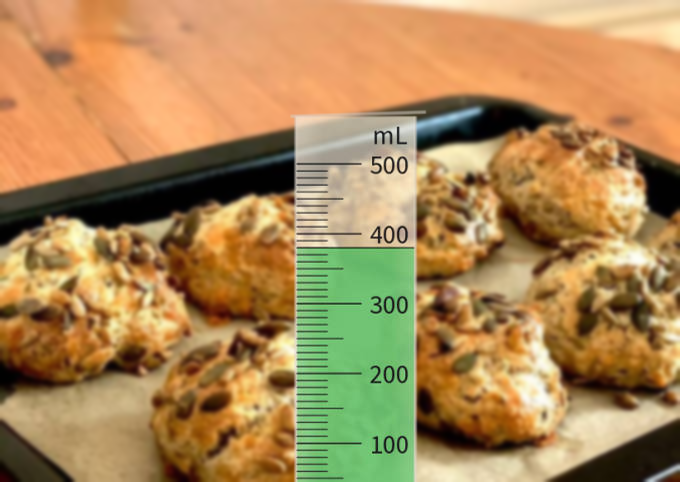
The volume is 380mL
